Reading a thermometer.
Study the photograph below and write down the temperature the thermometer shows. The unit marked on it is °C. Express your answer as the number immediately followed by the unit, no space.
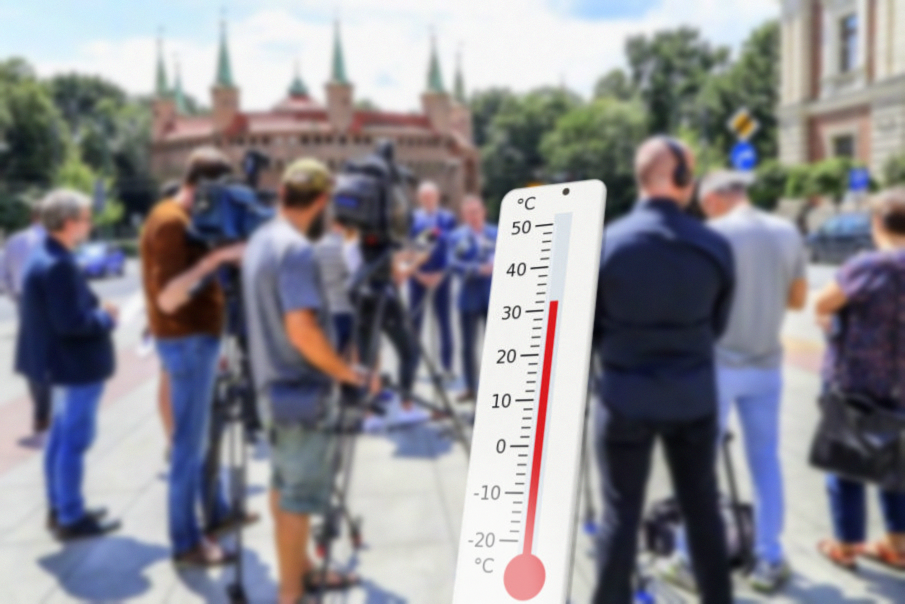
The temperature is 32°C
